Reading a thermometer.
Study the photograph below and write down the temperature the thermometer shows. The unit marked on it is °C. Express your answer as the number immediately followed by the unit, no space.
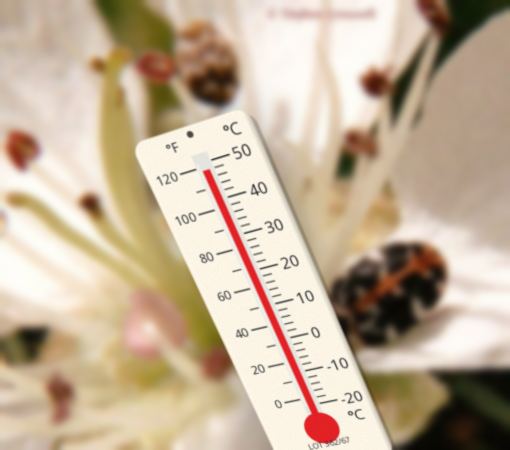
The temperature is 48°C
